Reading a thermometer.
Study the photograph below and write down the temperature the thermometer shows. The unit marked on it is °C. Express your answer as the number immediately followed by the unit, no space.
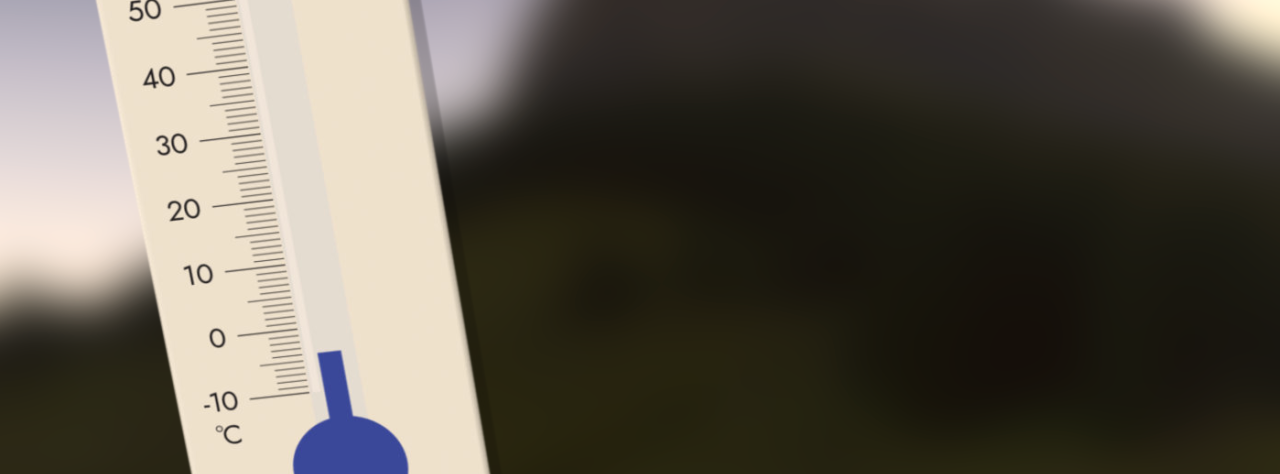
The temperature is -4°C
